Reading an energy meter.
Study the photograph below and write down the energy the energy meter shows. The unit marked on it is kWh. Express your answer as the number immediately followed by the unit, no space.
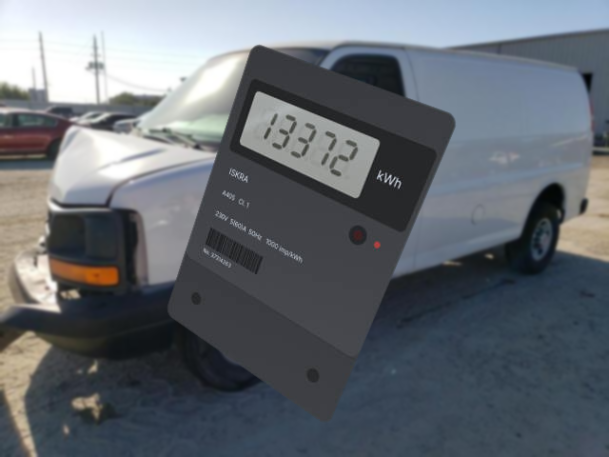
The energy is 13372kWh
